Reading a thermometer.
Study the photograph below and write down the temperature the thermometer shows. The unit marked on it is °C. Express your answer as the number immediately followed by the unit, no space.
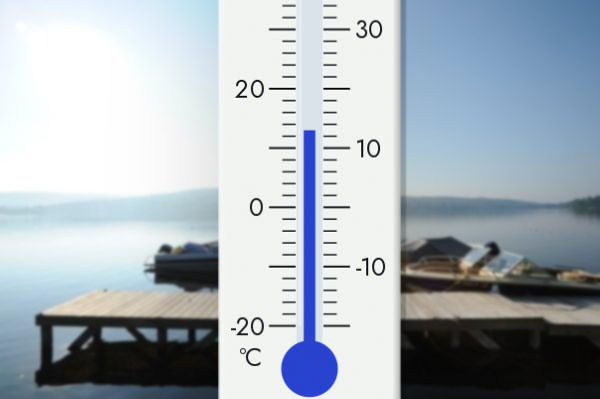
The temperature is 13°C
